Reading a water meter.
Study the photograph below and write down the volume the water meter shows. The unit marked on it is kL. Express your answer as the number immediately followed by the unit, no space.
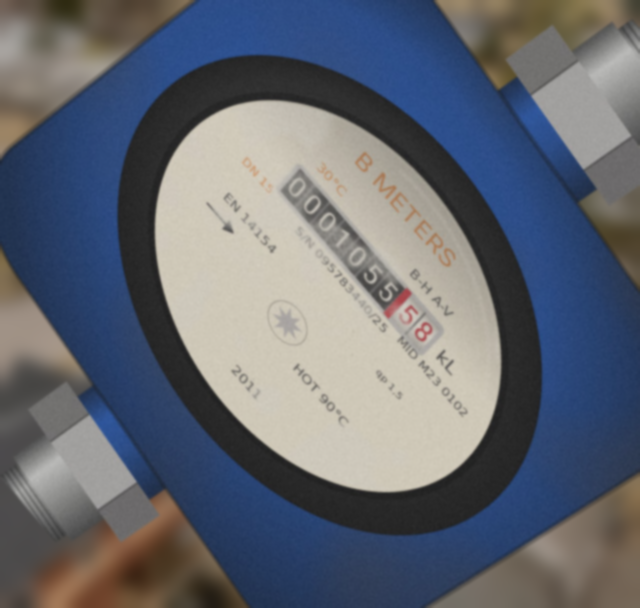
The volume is 1055.58kL
